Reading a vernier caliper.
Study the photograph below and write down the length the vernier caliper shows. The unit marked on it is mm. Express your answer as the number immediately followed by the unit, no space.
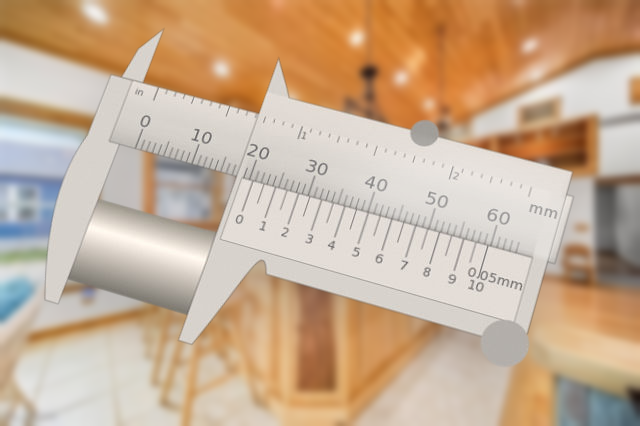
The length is 20.6mm
